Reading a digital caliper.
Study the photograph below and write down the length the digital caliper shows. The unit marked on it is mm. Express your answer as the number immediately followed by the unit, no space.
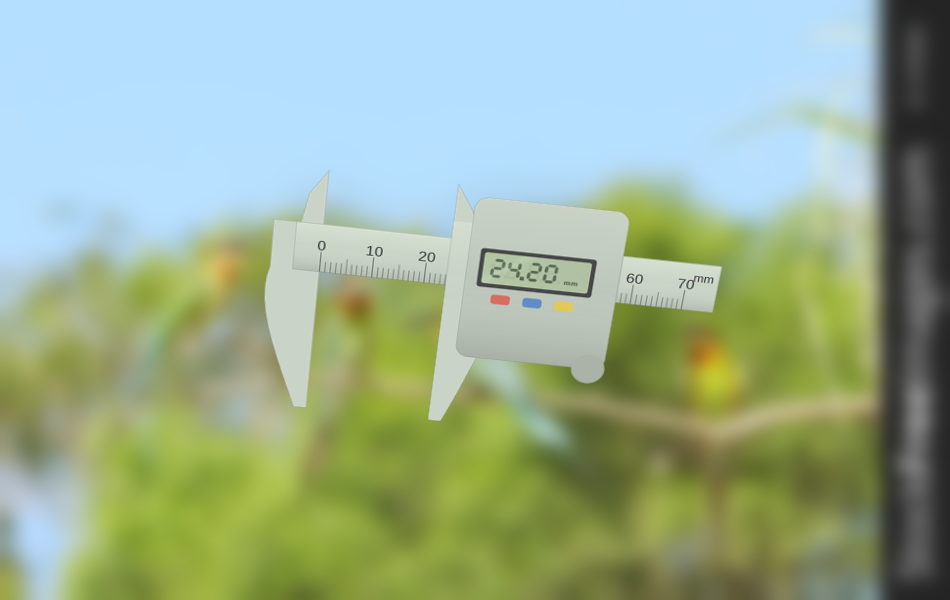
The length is 24.20mm
